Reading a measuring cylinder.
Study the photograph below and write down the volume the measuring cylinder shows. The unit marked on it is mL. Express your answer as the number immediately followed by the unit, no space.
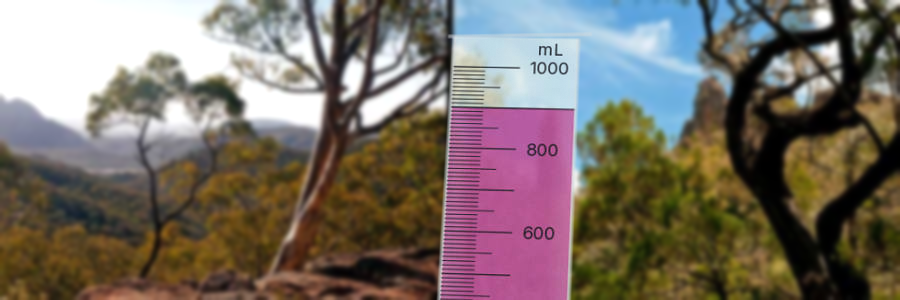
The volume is 900mL
